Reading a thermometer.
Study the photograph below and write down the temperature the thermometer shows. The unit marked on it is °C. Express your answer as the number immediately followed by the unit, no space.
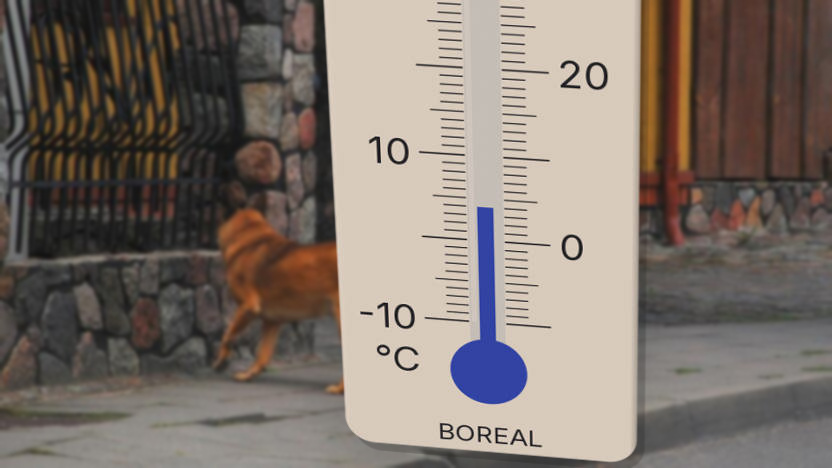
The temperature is 4°C
